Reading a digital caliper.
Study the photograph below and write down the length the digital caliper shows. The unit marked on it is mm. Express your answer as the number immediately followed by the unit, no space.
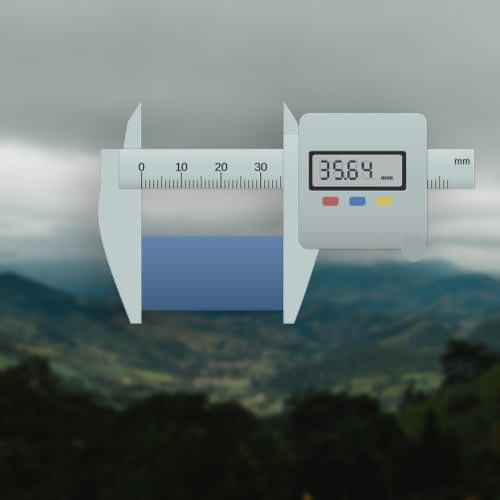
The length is 35.64mm
